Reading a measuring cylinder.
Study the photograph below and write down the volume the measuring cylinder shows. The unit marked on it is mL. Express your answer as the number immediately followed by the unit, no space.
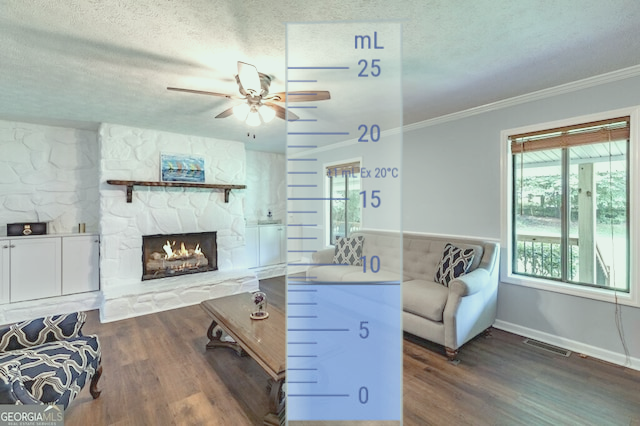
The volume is 8.5mL
